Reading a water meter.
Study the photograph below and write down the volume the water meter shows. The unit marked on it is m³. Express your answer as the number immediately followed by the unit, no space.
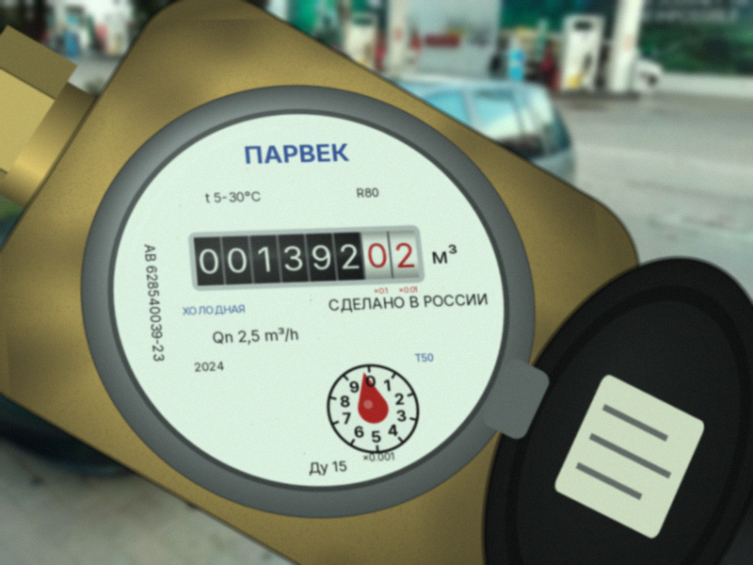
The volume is 1392.019m³
